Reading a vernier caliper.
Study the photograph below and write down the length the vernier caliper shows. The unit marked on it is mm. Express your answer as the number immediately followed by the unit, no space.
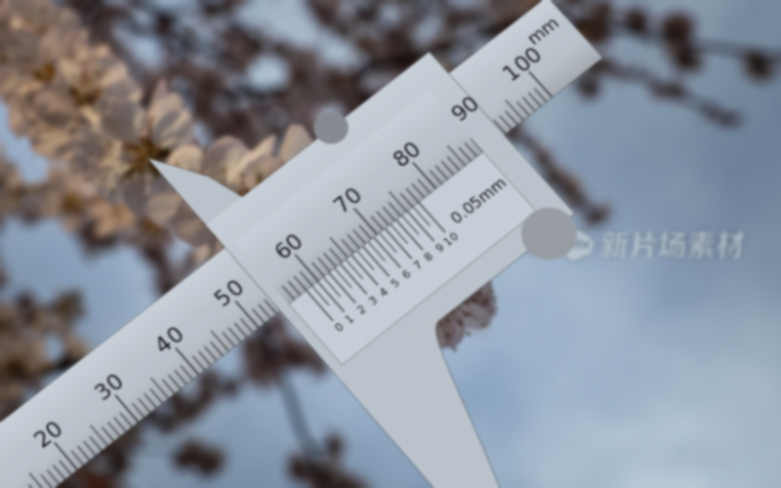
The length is 58.0mm
